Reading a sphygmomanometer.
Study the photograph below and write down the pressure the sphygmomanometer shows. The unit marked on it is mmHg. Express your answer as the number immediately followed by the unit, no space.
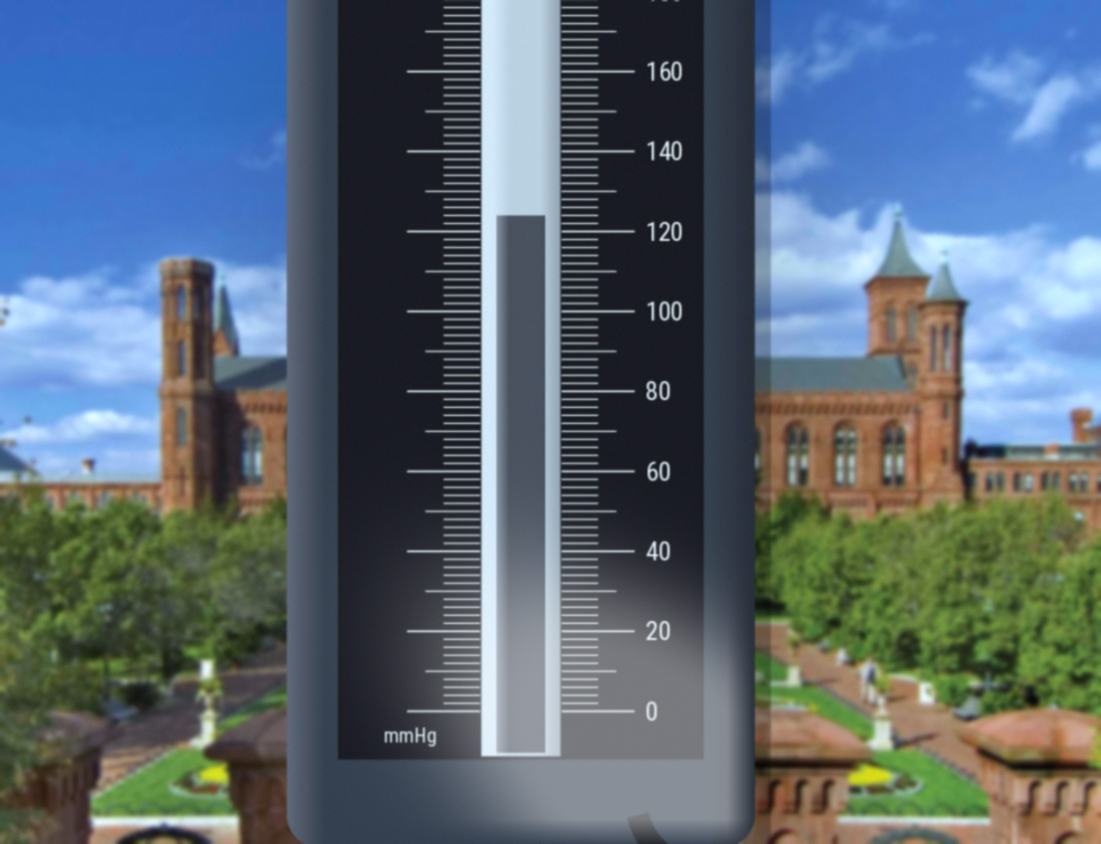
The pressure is 124mmHg
